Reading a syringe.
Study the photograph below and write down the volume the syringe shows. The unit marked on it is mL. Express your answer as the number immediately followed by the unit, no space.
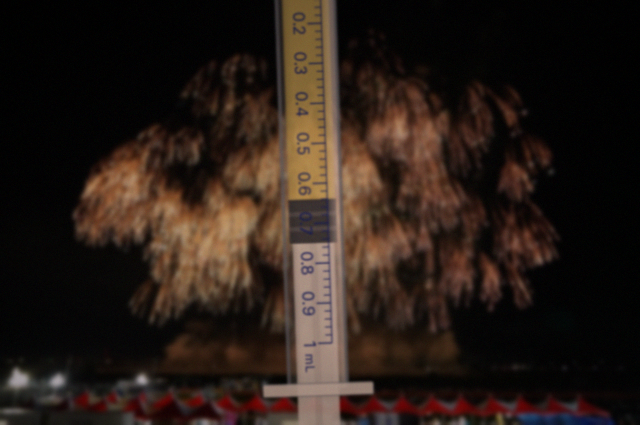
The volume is 0.64mL
